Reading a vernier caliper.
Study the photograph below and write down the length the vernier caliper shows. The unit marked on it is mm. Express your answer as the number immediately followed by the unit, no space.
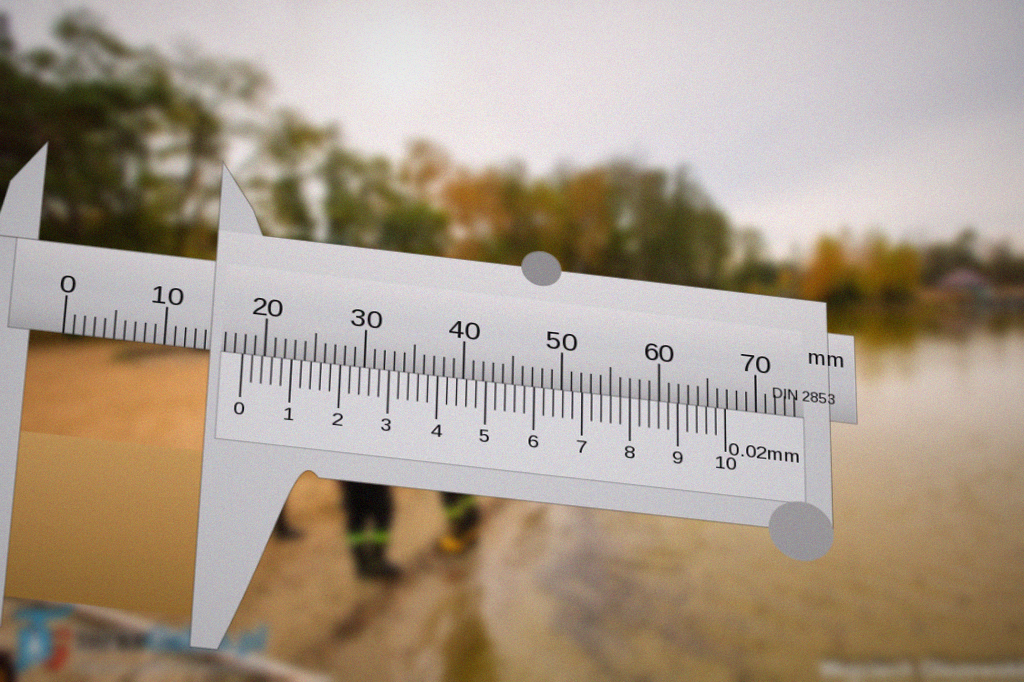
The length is 17.8mm
